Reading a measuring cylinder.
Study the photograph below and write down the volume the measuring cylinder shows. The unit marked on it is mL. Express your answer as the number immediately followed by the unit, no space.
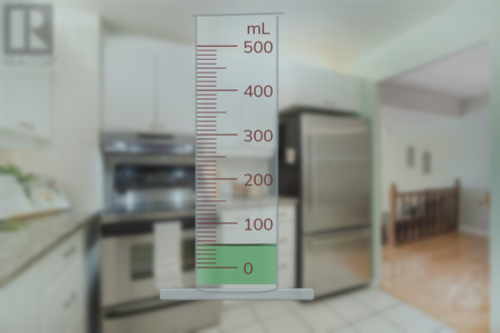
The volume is 50mL
